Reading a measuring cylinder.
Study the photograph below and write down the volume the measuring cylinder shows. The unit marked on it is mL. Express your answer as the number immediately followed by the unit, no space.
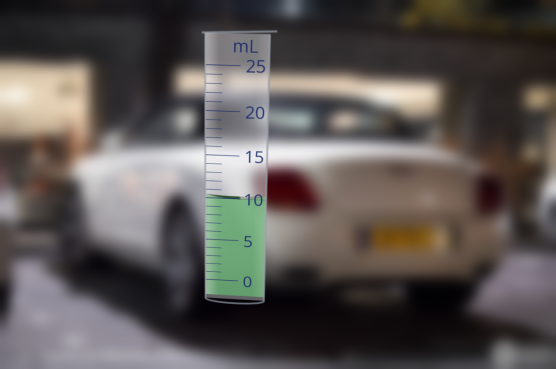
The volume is 10mL
